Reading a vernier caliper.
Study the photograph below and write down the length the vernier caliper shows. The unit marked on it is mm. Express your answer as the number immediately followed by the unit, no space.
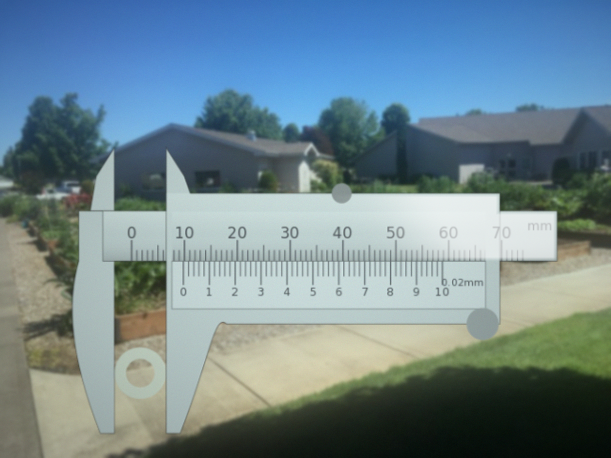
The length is 9.8mm
